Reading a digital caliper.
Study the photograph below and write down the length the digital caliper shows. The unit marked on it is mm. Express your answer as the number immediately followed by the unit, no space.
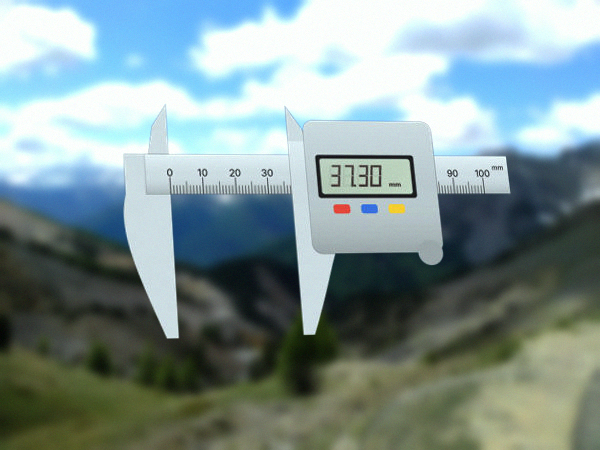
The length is 37.30mm
